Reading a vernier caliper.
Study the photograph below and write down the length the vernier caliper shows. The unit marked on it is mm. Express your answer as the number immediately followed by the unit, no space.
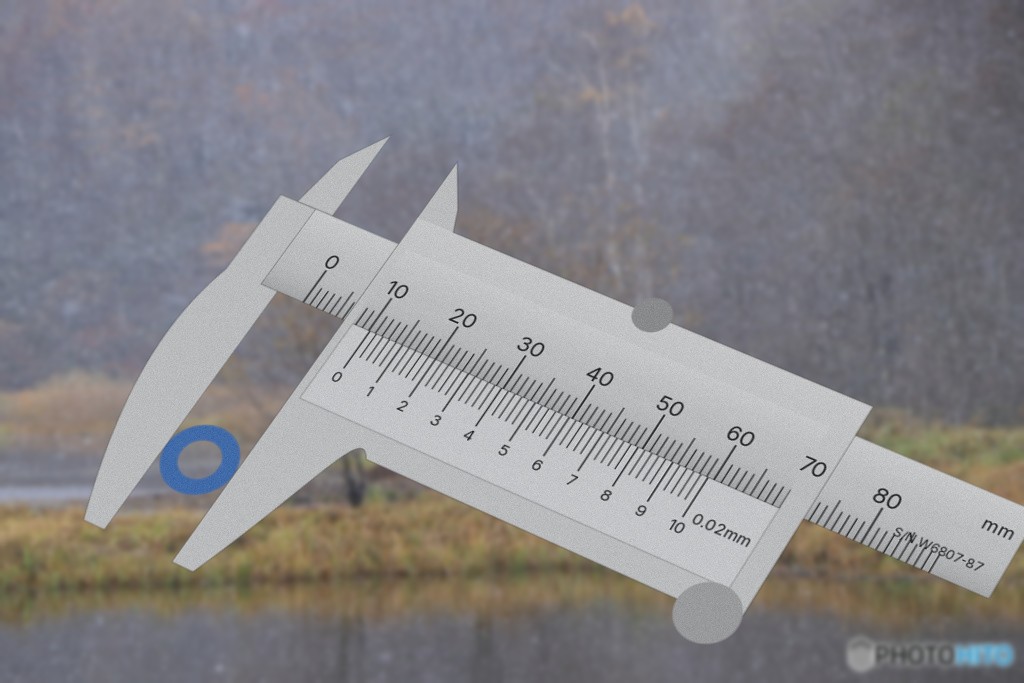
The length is 10.2mm
